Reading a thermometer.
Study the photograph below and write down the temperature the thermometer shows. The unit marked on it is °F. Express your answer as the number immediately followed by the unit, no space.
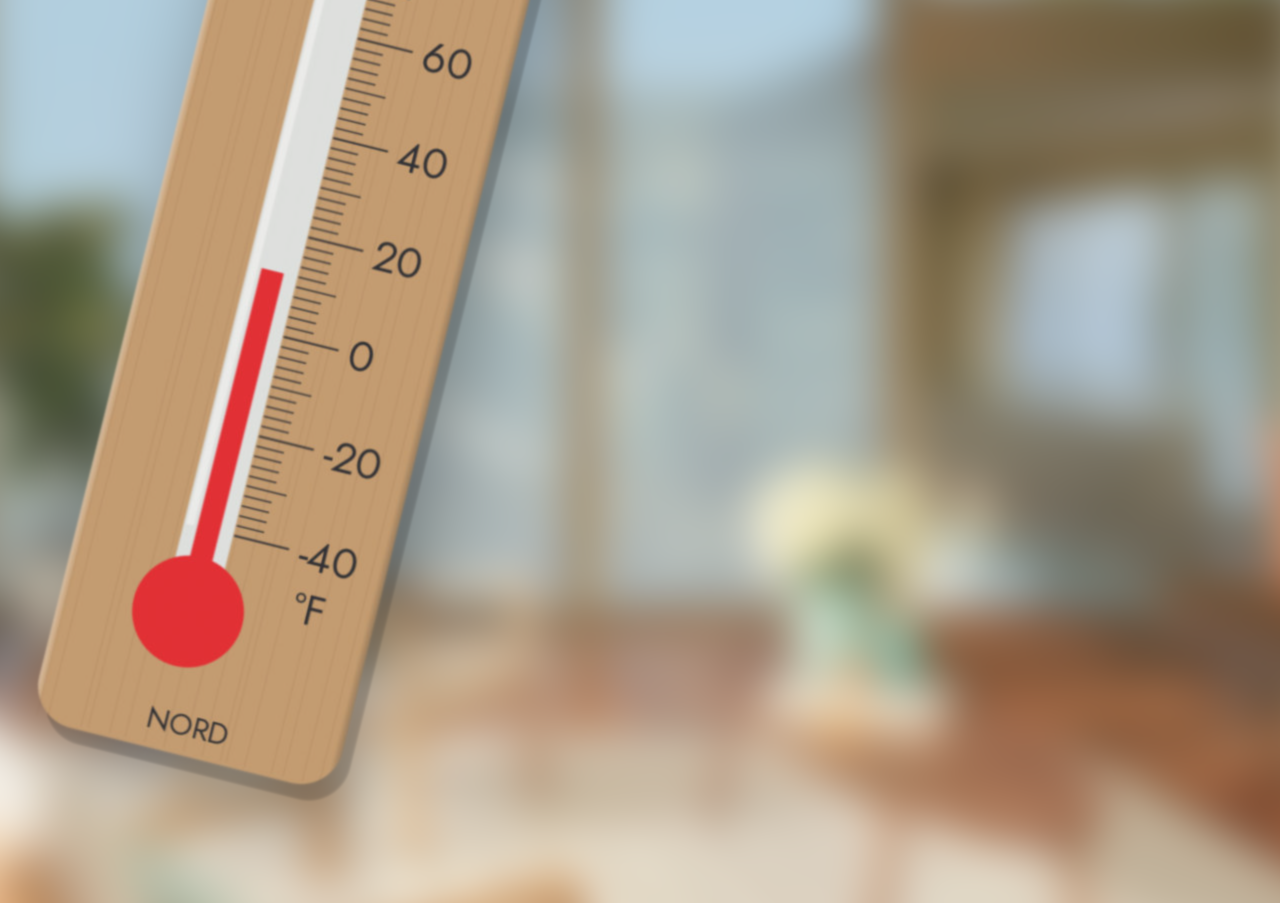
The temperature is 12°F
